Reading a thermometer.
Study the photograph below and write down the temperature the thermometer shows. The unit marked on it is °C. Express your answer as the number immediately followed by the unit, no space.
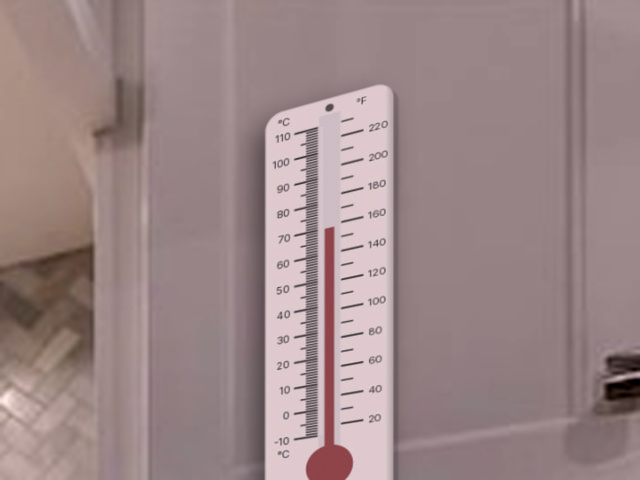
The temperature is 70°C
